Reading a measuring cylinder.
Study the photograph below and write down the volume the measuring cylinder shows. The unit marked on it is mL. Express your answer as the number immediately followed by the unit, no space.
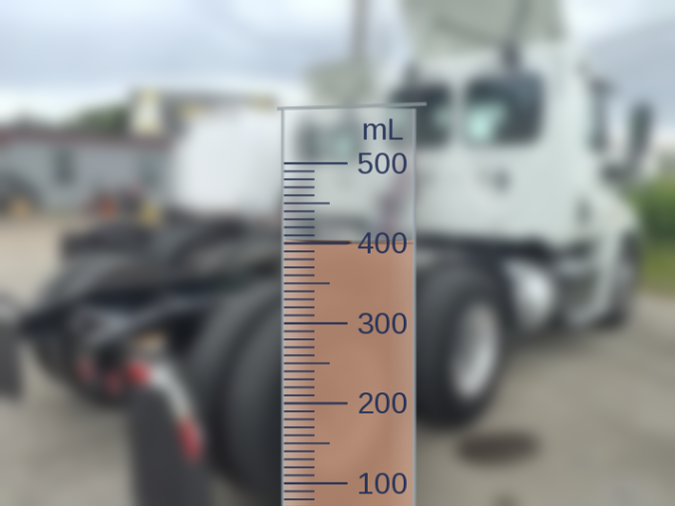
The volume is 400mL
